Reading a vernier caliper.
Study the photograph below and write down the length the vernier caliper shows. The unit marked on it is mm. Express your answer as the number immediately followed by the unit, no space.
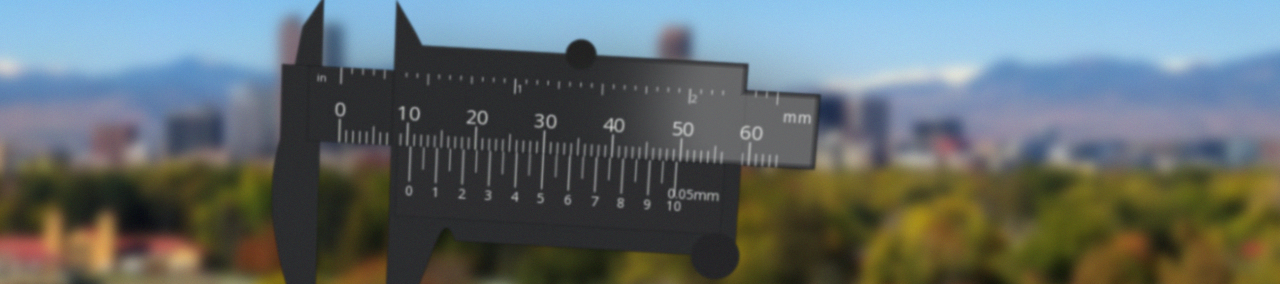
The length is 10.5mm
